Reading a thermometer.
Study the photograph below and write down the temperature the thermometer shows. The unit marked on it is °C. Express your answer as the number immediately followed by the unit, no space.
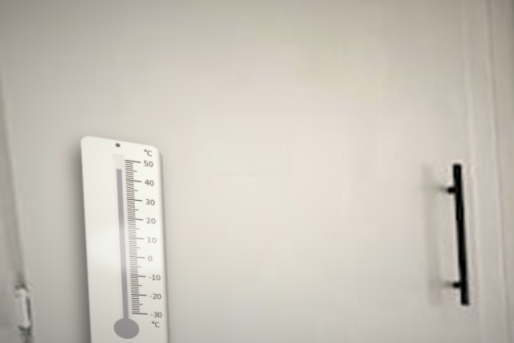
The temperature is 45°C
